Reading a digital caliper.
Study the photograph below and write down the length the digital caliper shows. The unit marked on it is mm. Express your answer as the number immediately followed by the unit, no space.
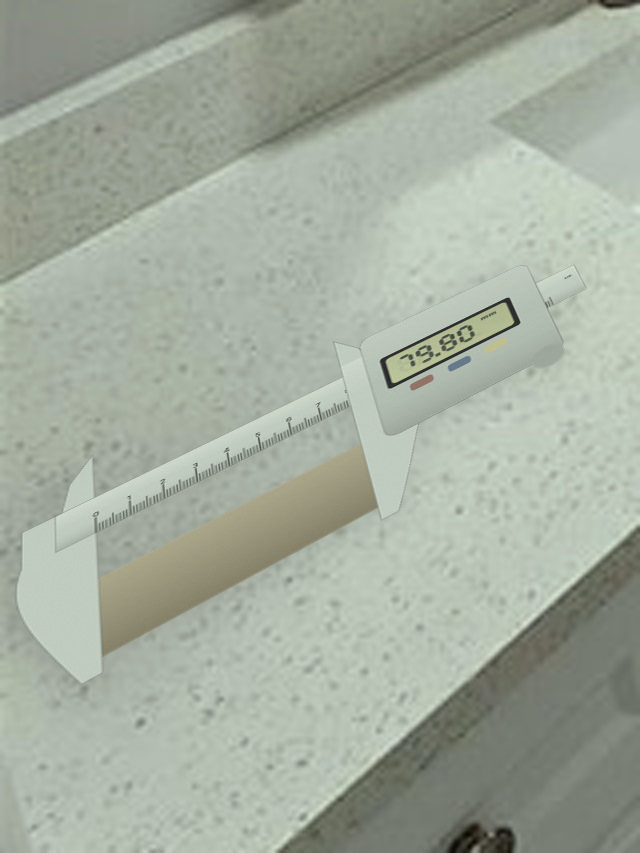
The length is 79.80mm
